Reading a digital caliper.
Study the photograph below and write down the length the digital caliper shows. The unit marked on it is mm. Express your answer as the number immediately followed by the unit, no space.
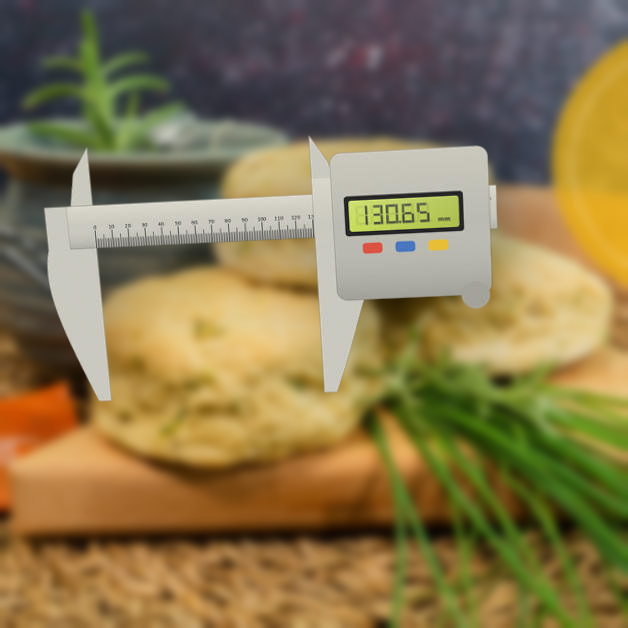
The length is 130.65mm
